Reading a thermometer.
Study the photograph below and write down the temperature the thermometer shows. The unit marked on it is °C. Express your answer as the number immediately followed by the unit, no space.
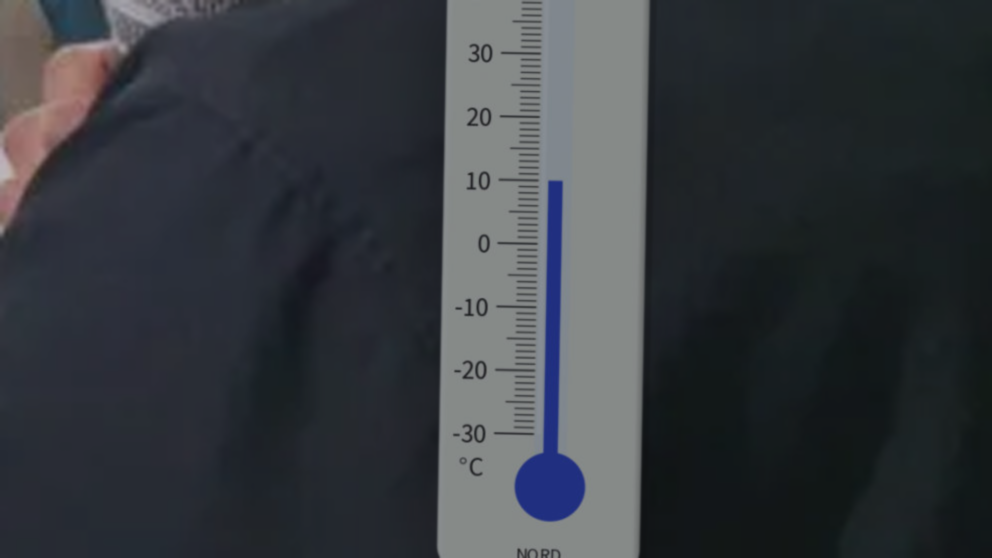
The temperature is 10°C
